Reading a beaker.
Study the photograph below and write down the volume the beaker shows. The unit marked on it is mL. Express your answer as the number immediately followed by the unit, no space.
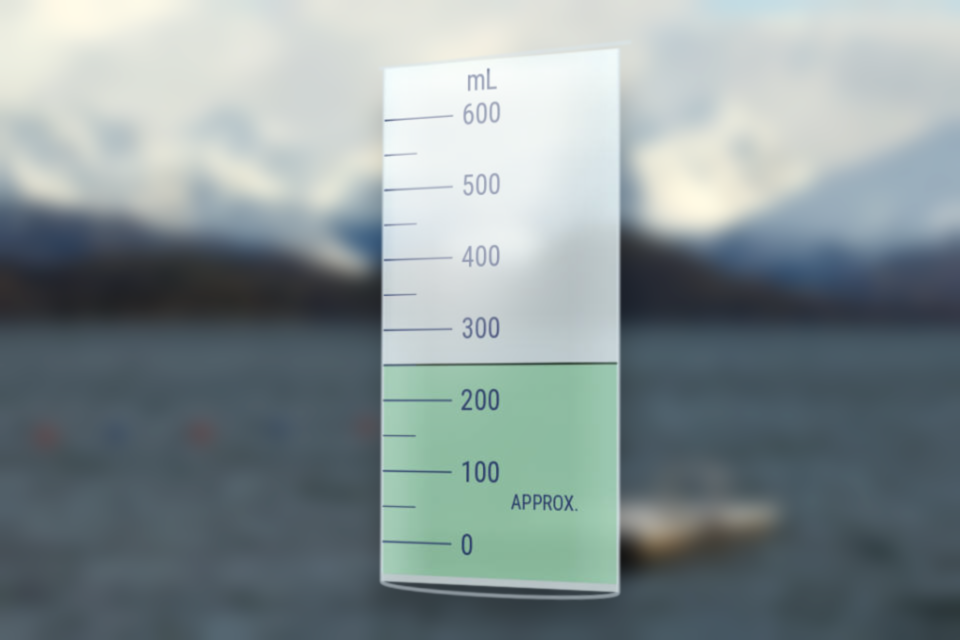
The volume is 250mL
